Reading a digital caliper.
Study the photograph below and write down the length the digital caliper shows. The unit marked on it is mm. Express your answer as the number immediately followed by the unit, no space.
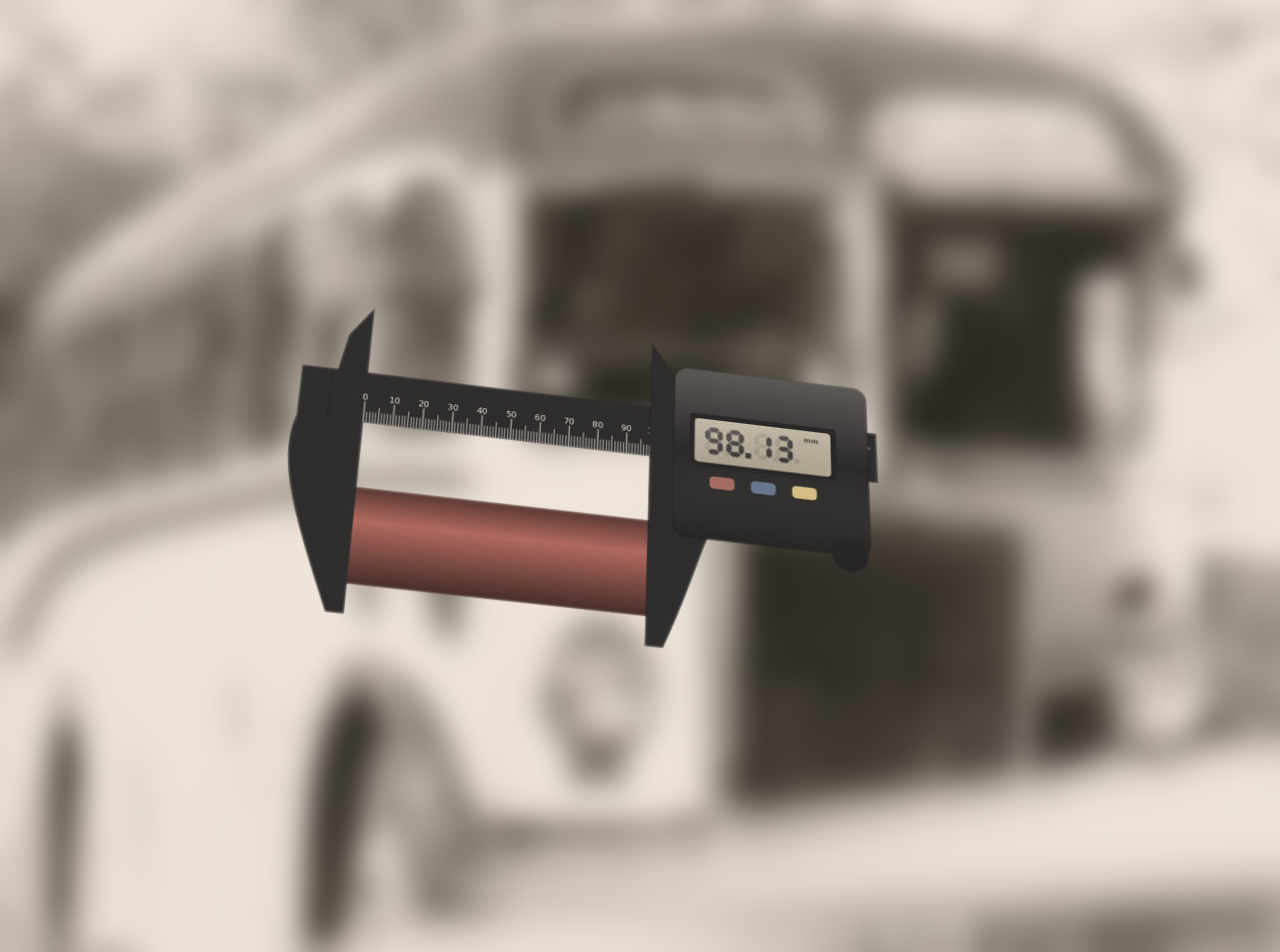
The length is 98.13mm
